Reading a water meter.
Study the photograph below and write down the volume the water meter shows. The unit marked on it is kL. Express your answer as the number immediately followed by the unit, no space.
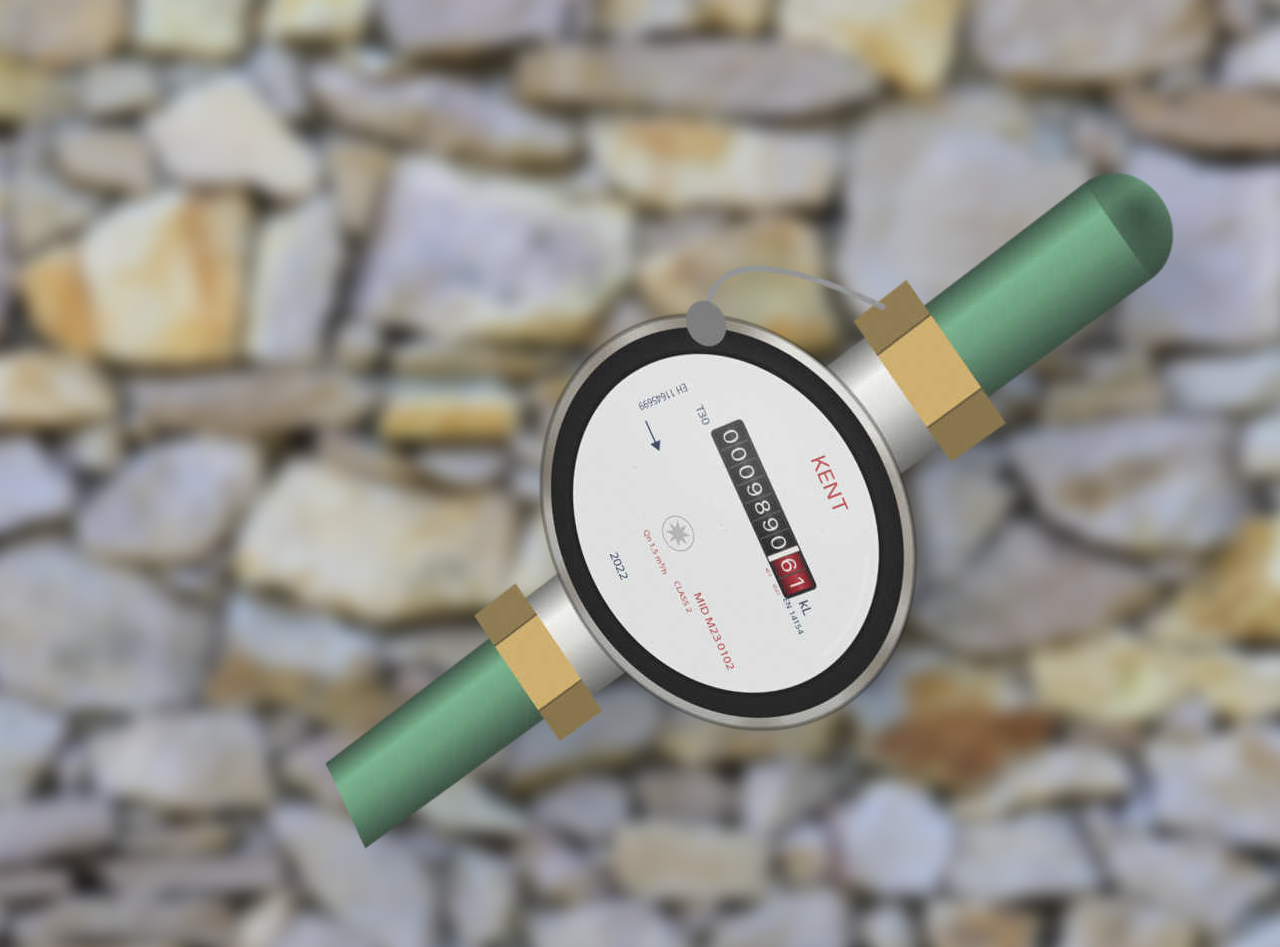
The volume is 9890.61kL
